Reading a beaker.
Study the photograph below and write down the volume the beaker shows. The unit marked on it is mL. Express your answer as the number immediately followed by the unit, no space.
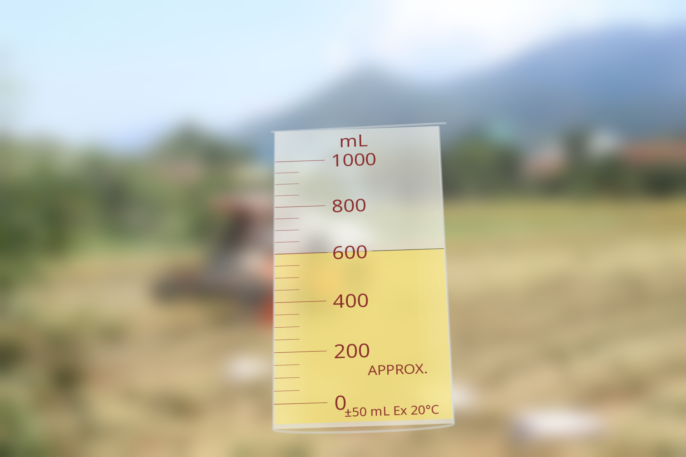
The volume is 600mL
